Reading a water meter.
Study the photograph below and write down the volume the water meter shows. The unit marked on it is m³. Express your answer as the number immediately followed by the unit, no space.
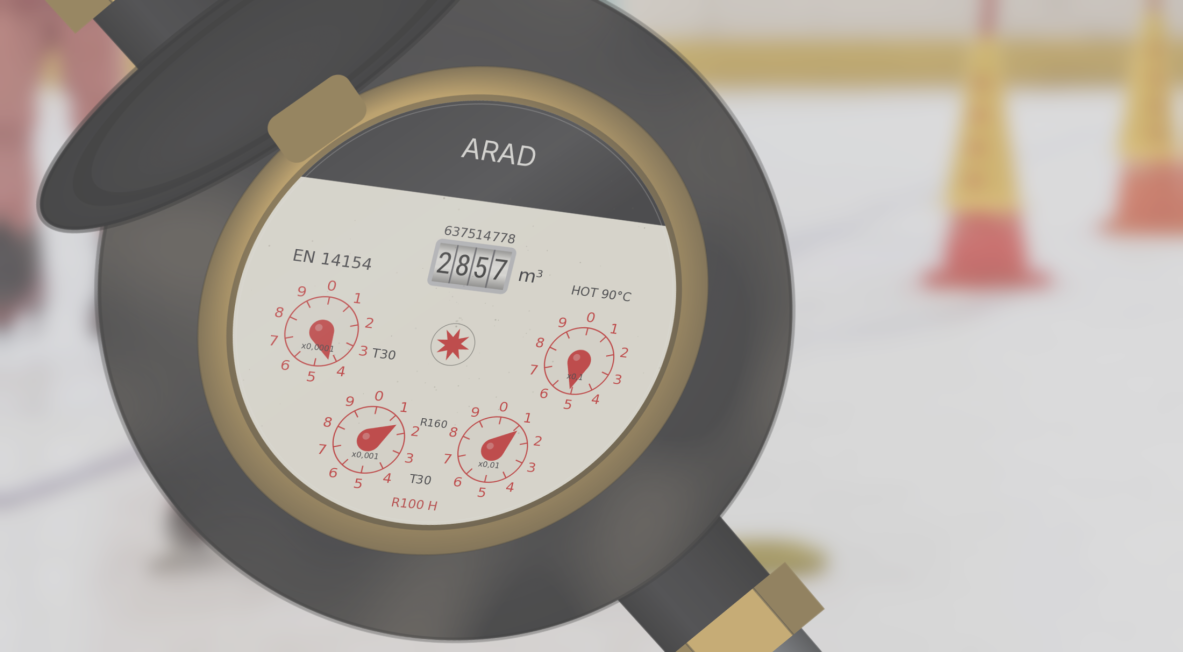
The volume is 2857.5114m³
